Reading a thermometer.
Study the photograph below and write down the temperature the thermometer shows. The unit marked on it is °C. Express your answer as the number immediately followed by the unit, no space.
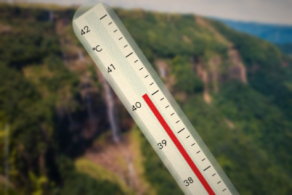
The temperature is 40.1°C
